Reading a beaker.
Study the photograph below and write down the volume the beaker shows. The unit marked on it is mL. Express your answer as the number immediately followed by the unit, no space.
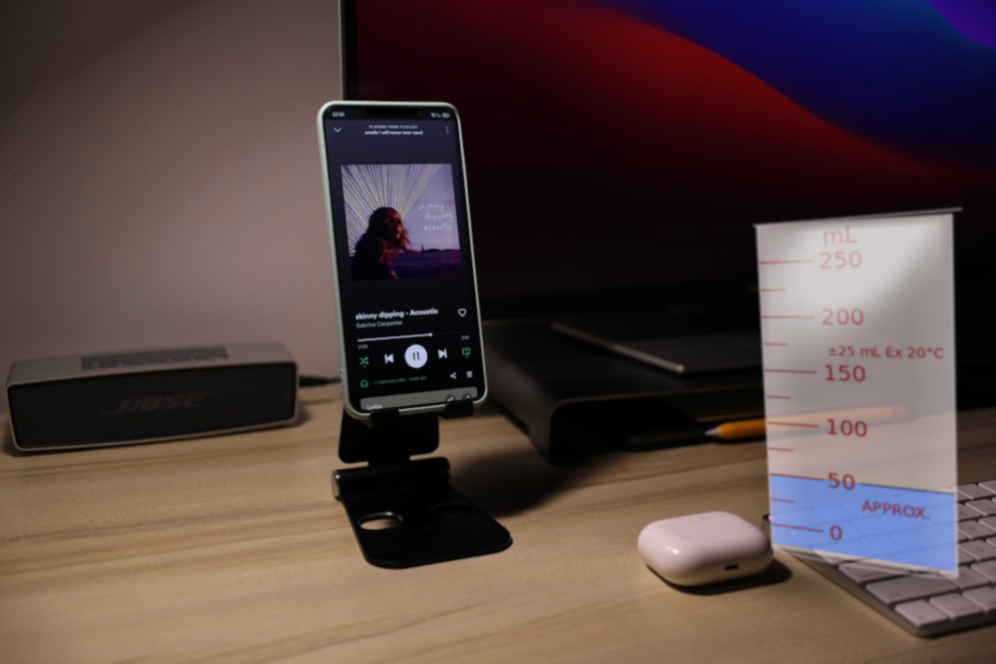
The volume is 50mL
